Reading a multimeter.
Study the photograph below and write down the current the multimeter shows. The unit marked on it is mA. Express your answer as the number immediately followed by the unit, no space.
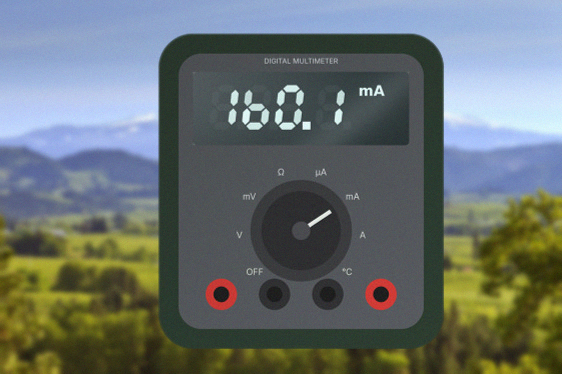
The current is 160.1mA
